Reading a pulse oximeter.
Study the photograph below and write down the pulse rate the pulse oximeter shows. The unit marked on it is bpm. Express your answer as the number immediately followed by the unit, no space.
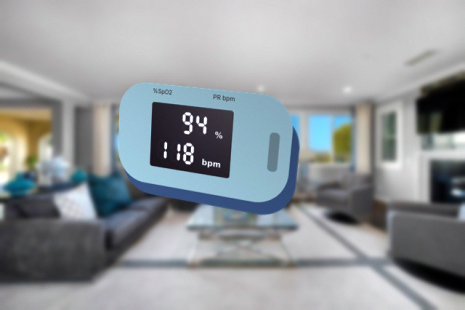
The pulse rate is 118bpm
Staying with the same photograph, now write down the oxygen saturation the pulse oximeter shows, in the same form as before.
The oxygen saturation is 94%
